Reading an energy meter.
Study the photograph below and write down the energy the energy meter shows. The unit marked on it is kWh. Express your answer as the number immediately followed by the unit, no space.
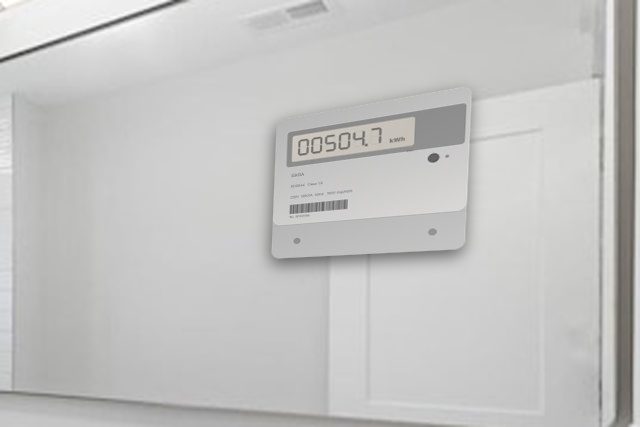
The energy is 504.7kWh
